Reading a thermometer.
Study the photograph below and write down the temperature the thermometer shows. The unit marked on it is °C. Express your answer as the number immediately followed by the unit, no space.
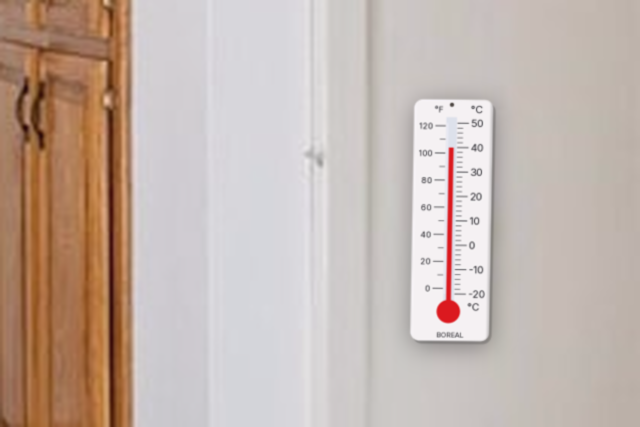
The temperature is 40°C
